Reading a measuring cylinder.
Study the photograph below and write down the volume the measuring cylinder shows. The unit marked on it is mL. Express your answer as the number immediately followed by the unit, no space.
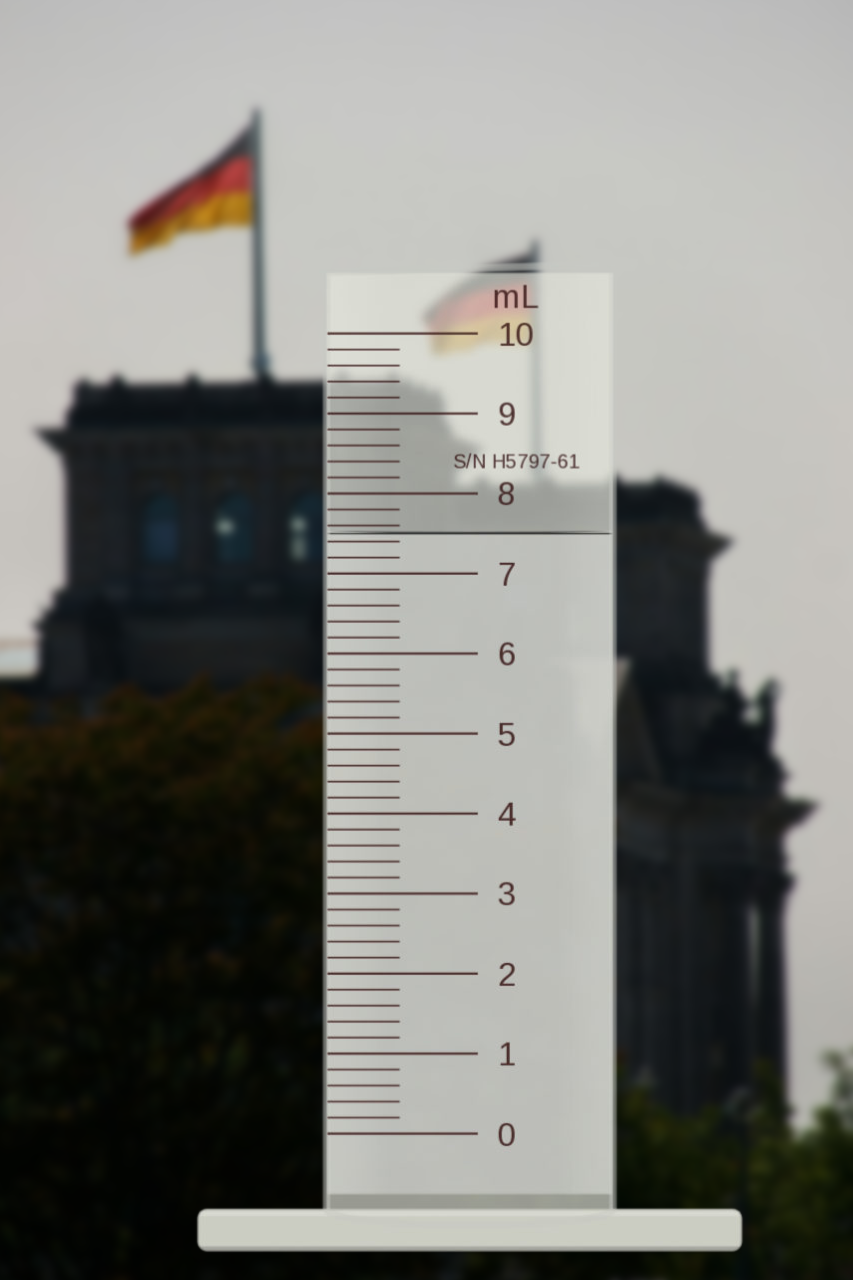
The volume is 7.5mL
